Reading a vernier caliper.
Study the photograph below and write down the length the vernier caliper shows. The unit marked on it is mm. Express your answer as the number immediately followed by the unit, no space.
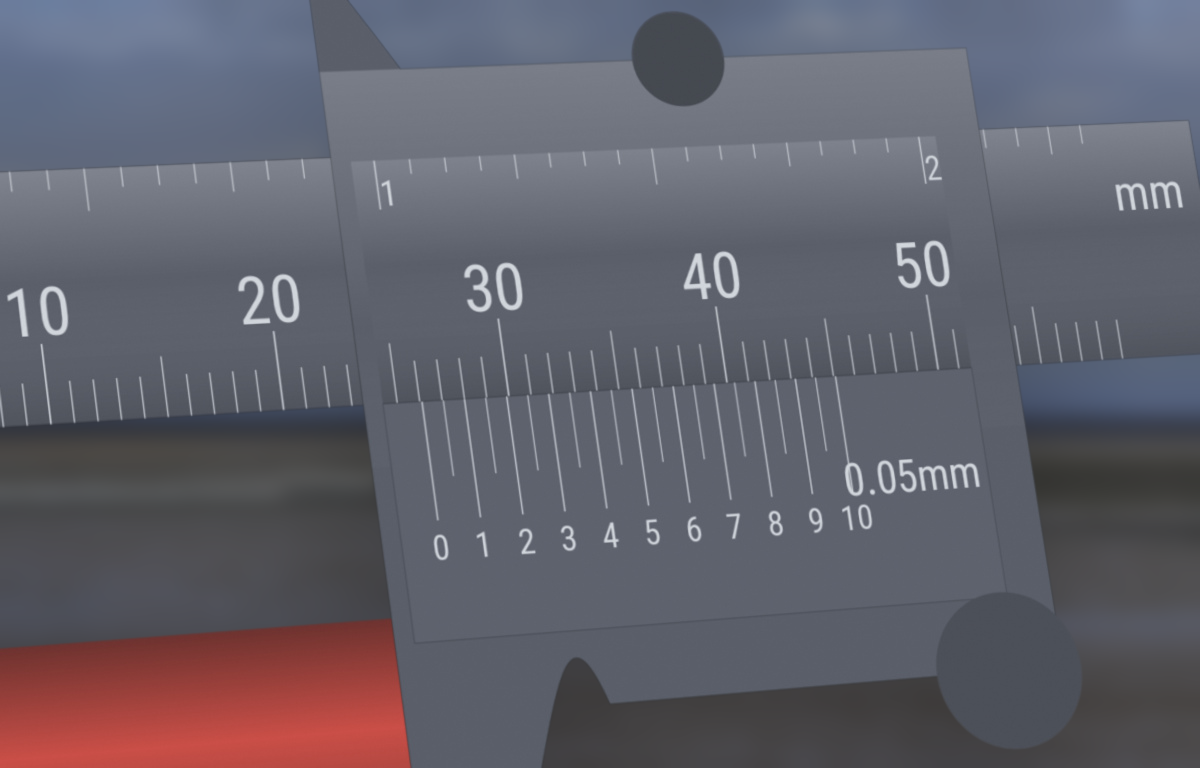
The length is 26.1mm
